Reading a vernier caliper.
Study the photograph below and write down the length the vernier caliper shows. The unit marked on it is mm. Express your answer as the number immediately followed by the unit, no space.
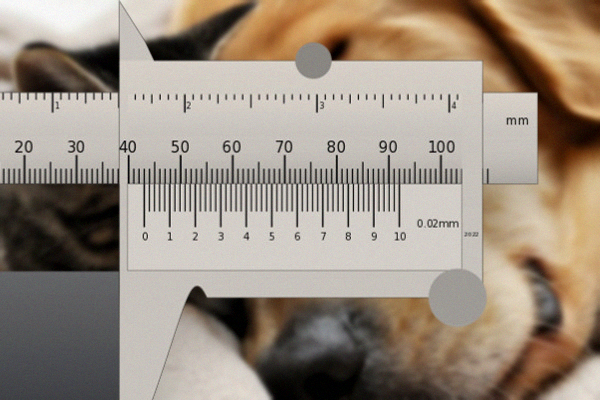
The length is 43.0mm
